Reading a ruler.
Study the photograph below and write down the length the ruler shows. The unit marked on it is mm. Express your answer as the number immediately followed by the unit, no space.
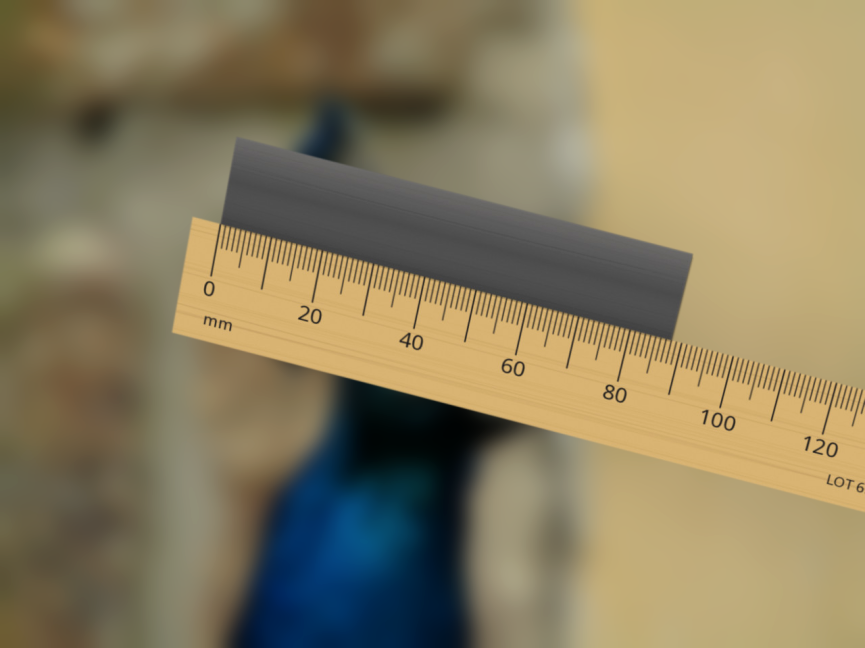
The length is 88mm
